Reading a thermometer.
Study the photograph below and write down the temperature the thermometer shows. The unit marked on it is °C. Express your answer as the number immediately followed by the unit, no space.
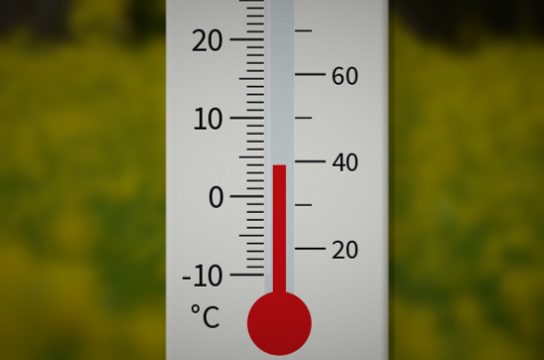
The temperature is 4°C
